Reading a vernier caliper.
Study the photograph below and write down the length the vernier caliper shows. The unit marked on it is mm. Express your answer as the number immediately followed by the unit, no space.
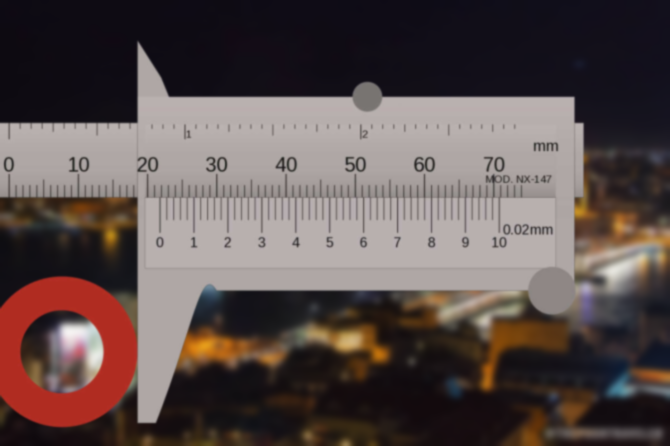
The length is 21.8mm
